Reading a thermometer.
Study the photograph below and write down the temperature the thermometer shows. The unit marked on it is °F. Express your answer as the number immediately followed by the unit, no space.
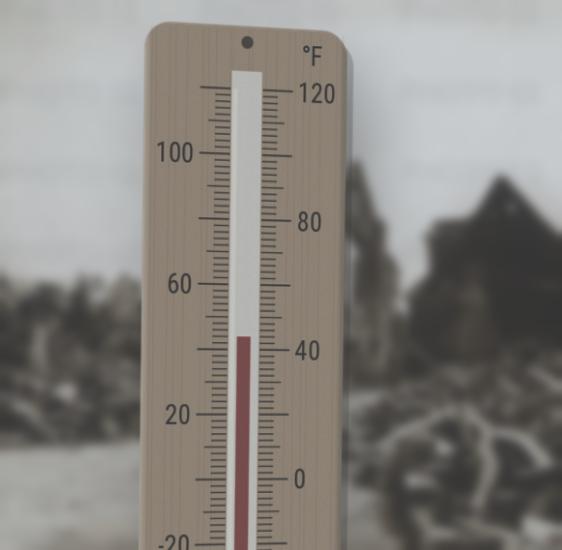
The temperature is 44°F
